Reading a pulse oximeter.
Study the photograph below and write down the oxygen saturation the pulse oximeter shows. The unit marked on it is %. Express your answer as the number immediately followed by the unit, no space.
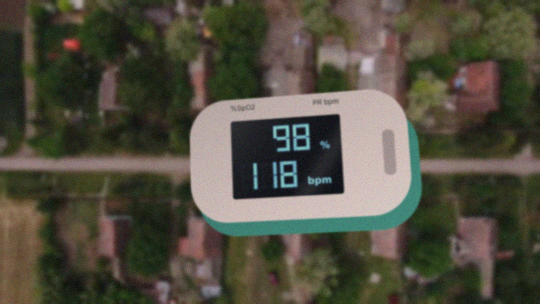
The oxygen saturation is 98%
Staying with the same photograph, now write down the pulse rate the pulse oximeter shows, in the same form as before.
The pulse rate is 118bpm
